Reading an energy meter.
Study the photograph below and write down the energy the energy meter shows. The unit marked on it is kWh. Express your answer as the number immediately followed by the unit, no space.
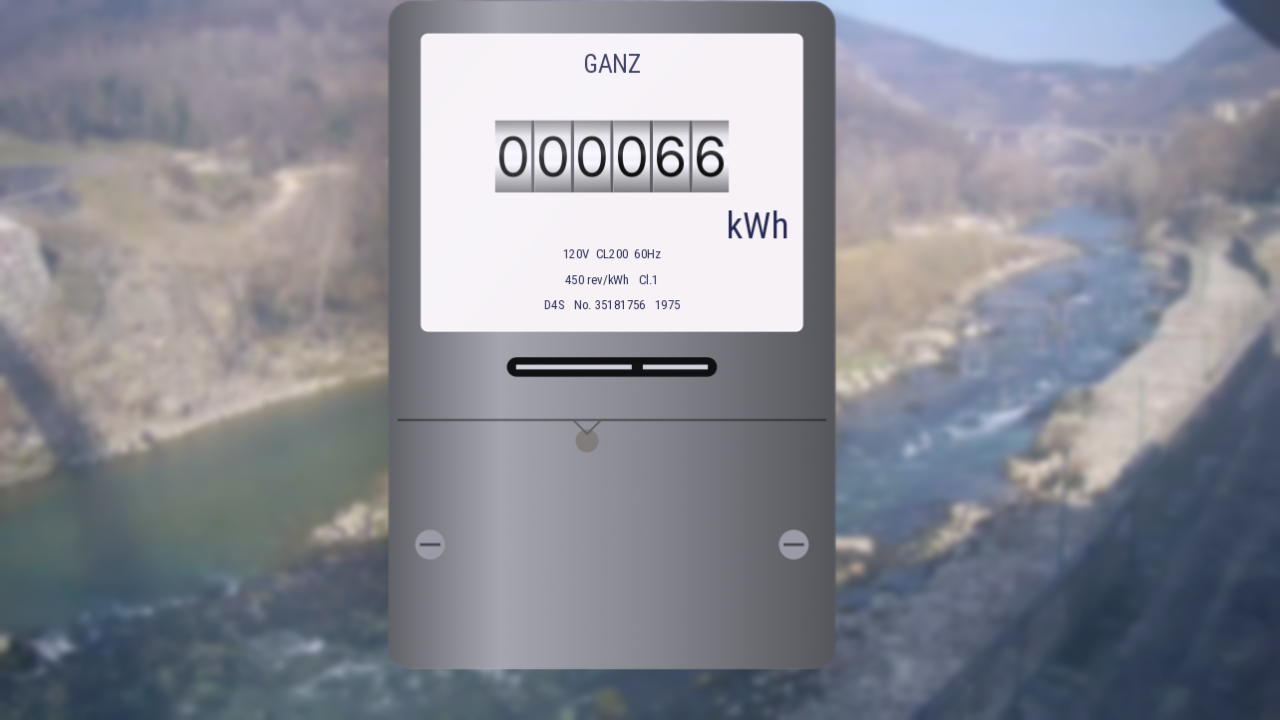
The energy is 66kWh
